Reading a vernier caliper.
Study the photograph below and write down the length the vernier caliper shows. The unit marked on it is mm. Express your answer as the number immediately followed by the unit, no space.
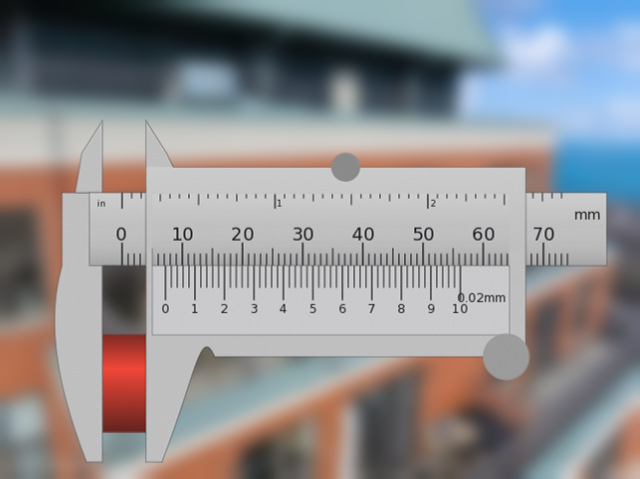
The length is 7.2mm
